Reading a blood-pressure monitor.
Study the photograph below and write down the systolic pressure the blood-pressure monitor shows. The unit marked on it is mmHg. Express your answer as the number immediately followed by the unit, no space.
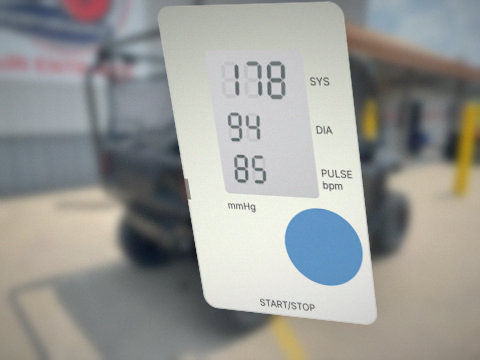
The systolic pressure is 178mmHg
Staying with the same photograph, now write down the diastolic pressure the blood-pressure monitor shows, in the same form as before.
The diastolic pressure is 94mmHg
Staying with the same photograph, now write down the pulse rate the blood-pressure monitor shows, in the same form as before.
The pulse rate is 85bpm
